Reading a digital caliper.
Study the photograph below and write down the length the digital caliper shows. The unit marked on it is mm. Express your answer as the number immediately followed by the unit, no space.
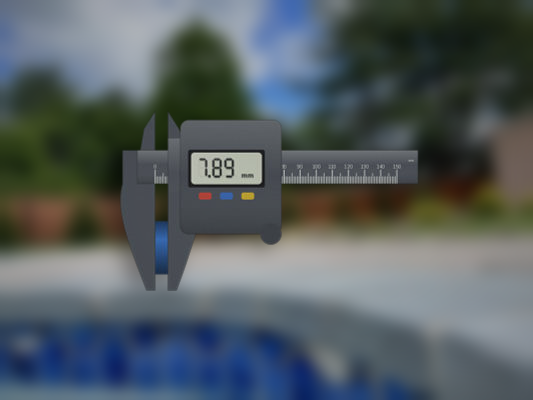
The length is 7.89mm
